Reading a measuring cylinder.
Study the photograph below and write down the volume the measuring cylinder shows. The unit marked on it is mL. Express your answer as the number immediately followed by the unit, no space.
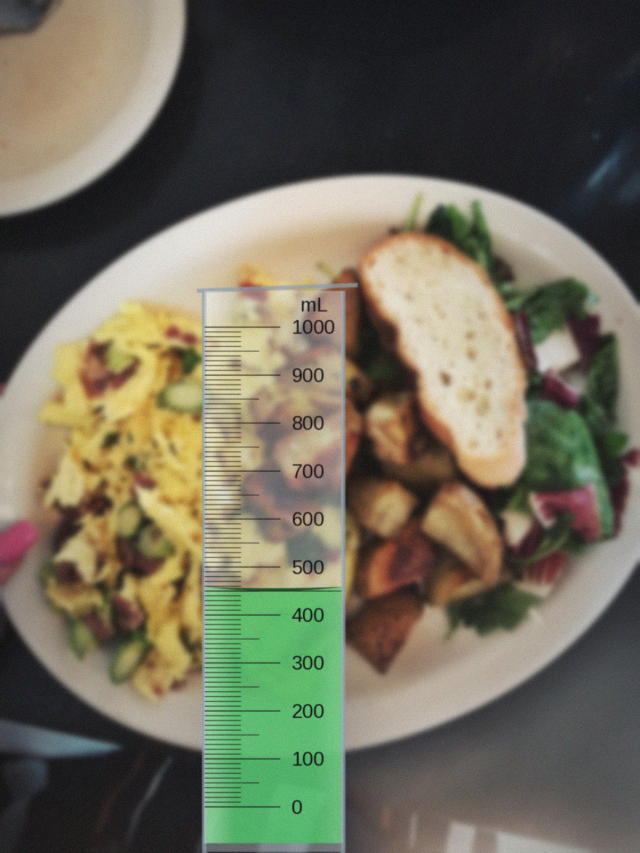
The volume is 450mL
